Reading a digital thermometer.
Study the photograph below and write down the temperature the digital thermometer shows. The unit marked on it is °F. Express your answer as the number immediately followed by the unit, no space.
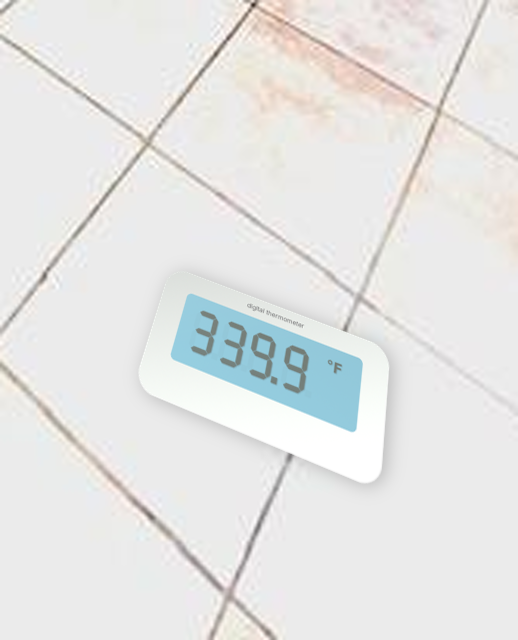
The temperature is 339.9°F
